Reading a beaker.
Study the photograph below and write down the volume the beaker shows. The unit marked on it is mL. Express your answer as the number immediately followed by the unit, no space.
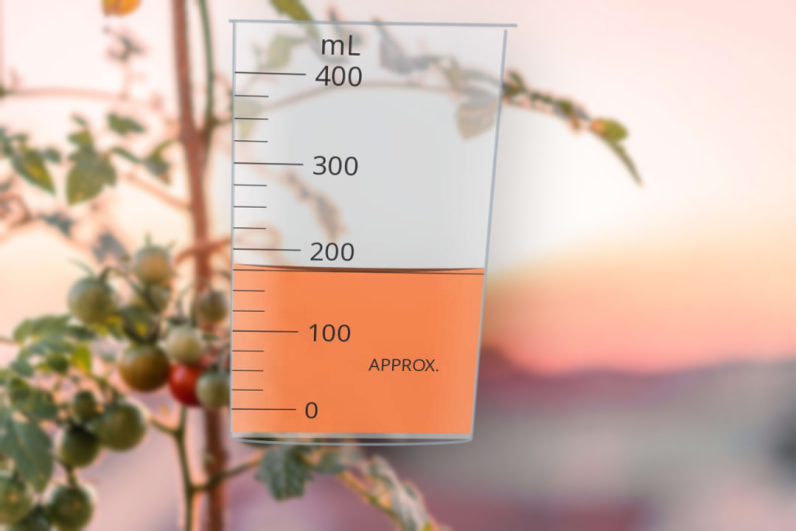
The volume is 175mL
